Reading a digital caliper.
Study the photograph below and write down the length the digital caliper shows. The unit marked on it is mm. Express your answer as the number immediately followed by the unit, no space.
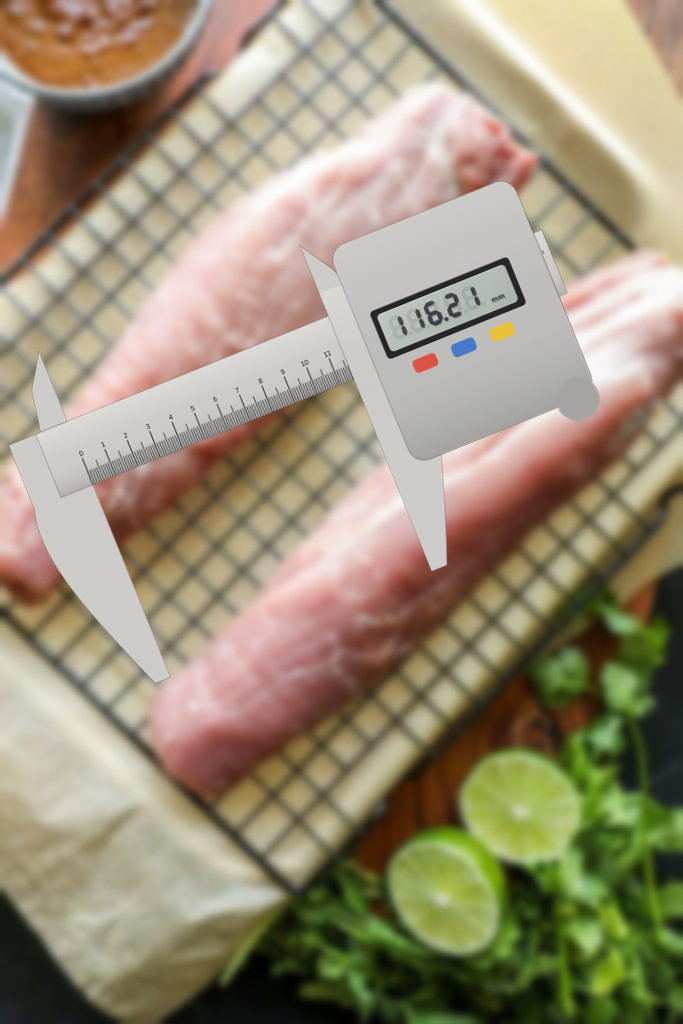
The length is 116.21mm
